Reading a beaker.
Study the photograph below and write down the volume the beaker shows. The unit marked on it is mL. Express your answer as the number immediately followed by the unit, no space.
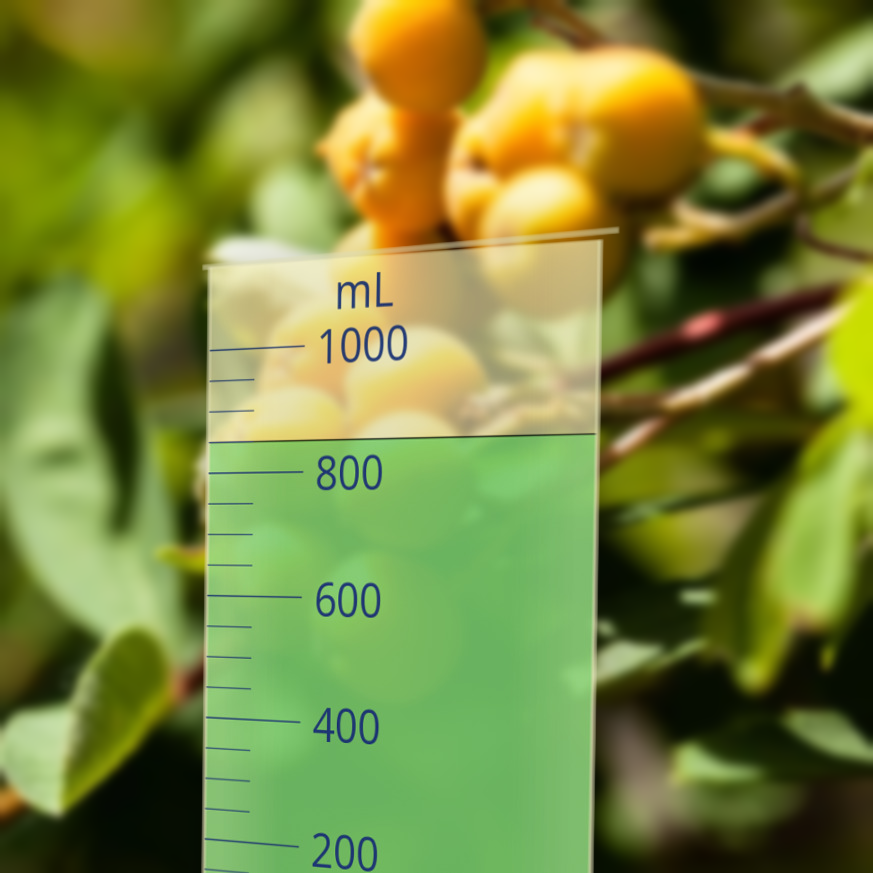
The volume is 850mL
